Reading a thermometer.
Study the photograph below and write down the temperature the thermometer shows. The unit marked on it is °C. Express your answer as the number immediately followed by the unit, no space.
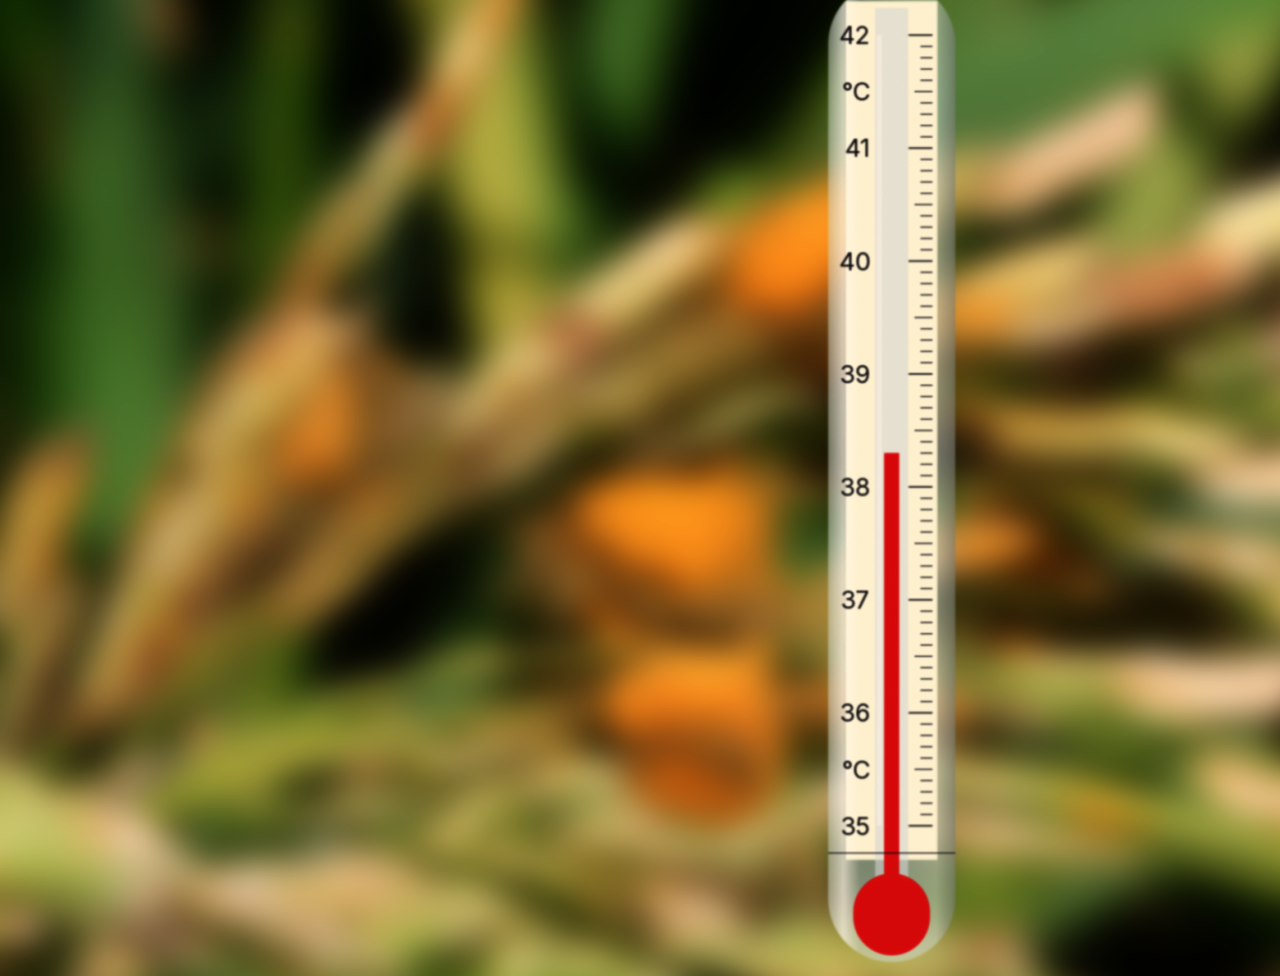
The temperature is 38.3°C
